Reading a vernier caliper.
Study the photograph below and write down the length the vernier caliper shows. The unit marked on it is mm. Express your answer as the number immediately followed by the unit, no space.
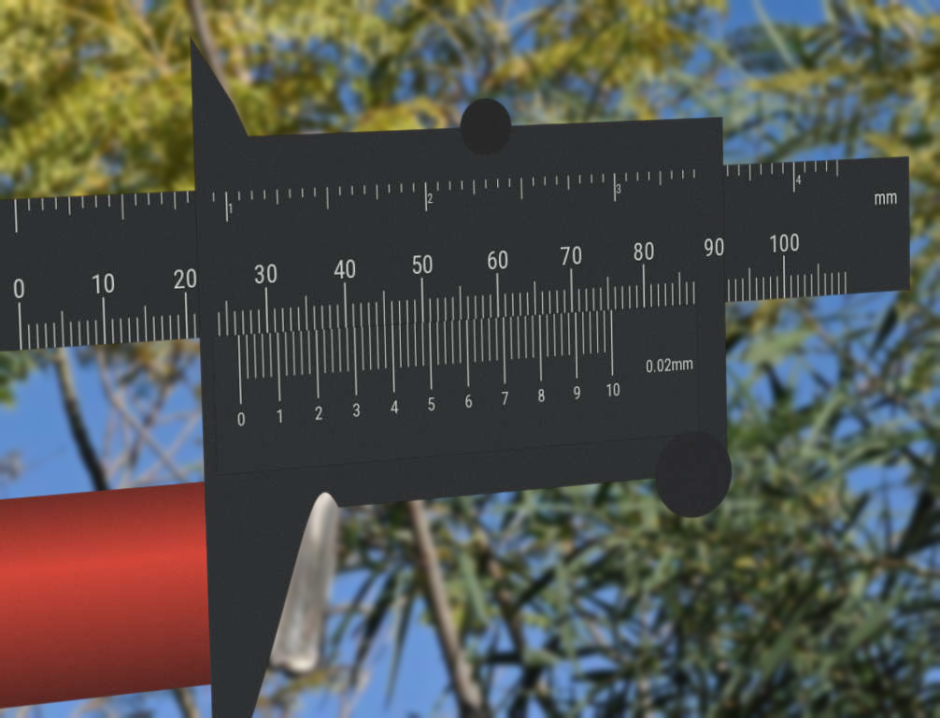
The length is 26.4mm
